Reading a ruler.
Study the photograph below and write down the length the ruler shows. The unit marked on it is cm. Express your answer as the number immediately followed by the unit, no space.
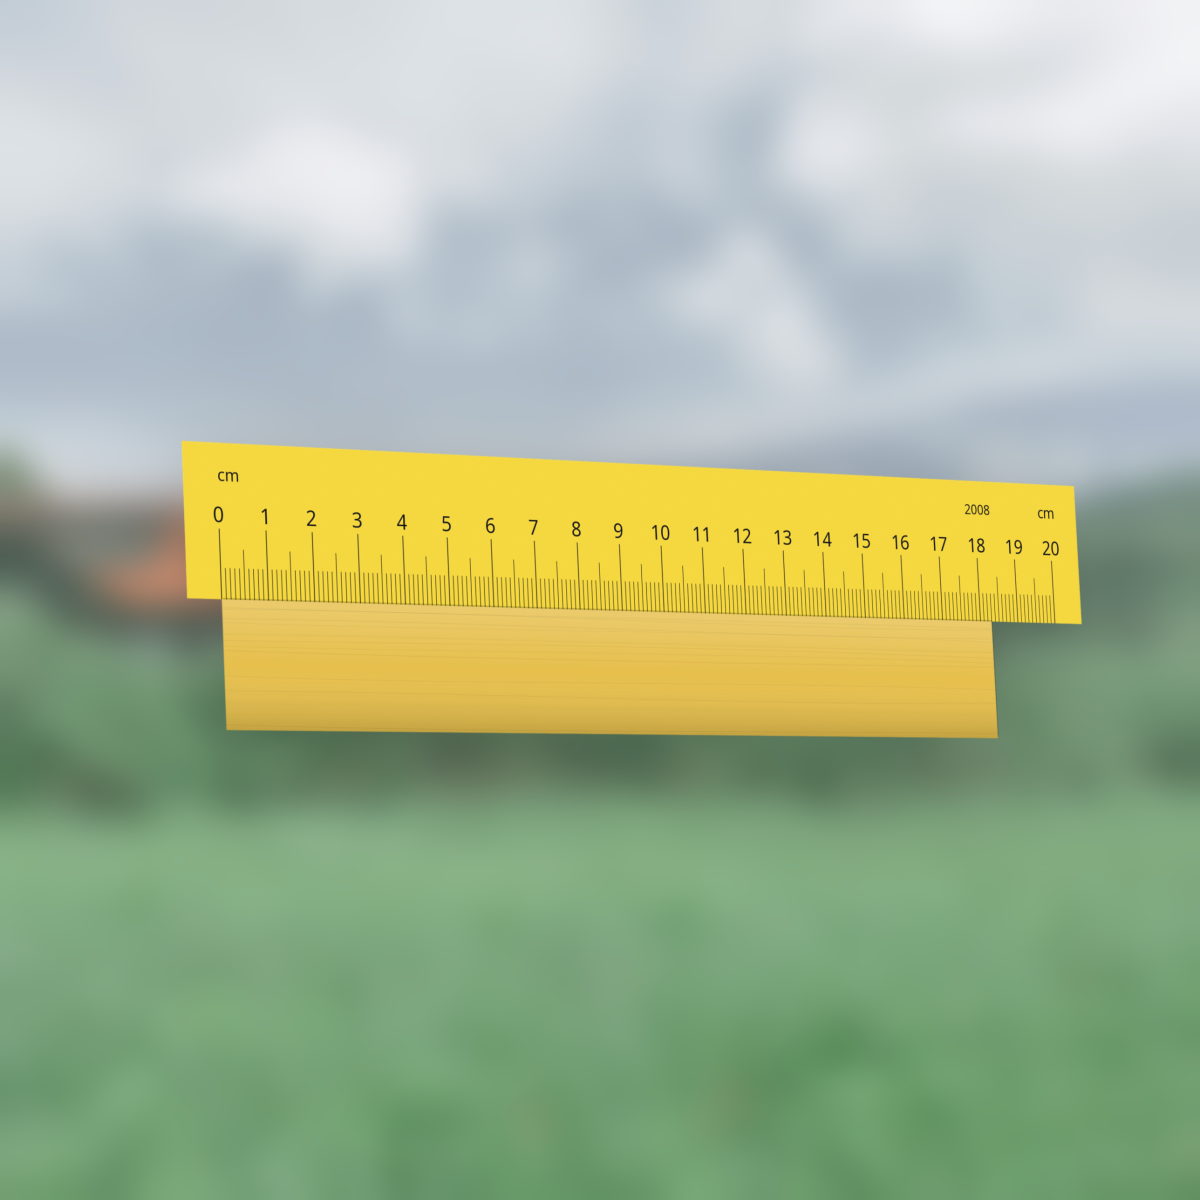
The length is 18.3cm
